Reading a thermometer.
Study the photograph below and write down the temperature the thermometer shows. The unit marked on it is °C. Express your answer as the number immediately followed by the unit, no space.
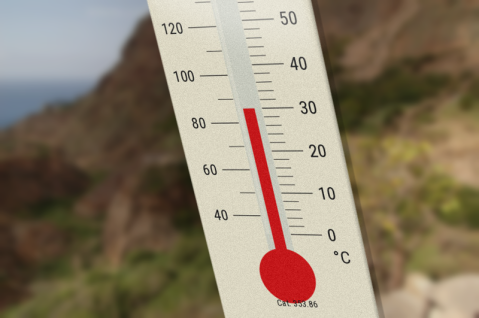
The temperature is 30°C
